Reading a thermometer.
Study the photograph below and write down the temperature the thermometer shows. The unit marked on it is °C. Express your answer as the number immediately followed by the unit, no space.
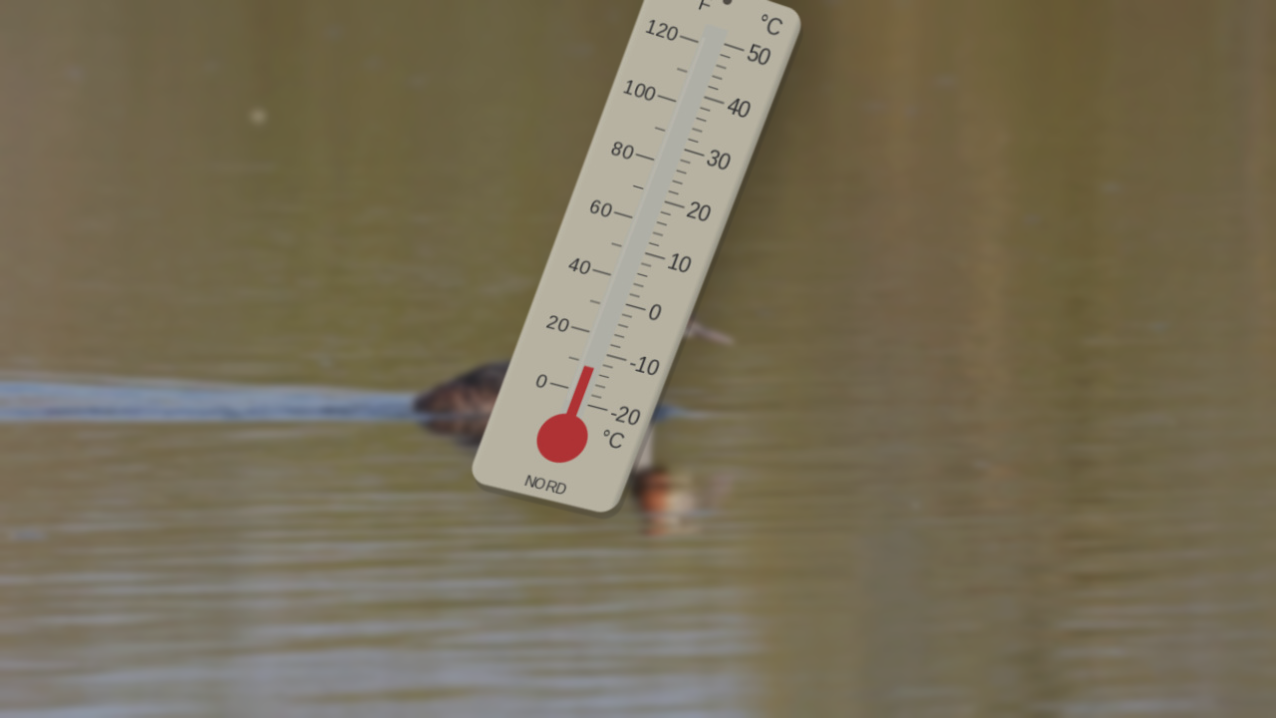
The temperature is -13°C
